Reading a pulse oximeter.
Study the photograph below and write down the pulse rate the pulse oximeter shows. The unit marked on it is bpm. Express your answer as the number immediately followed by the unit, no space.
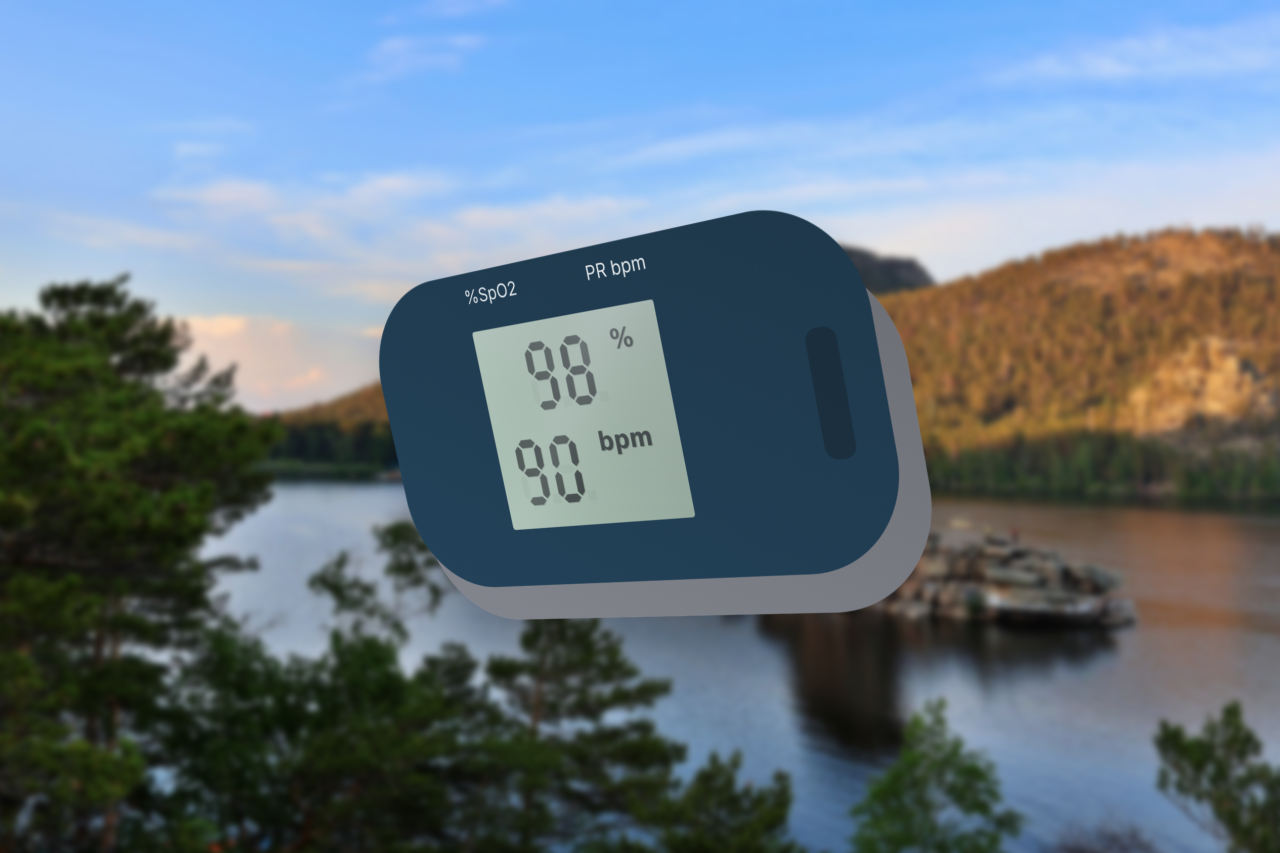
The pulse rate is 90bpm
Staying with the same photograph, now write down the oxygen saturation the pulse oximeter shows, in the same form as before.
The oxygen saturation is 98%
